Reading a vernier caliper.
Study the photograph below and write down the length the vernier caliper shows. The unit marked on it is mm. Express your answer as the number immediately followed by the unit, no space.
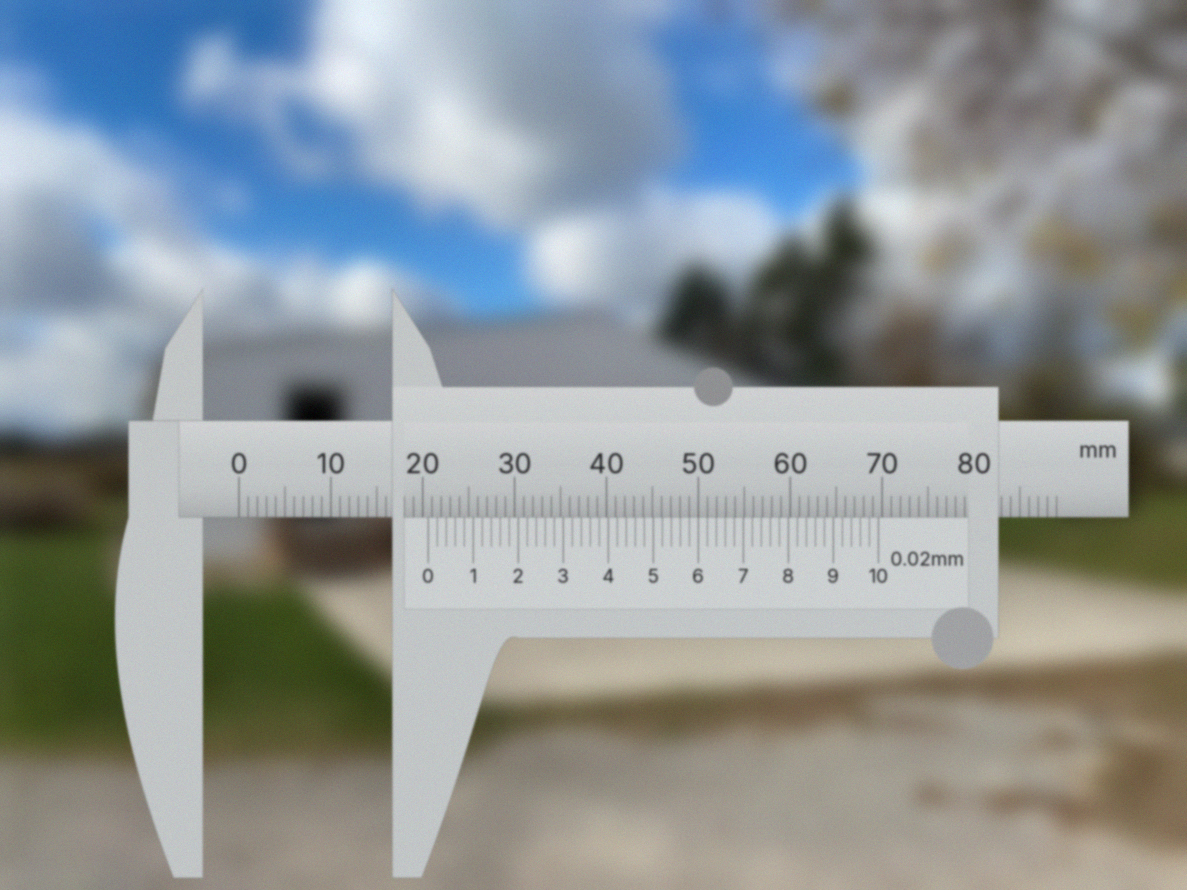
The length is 20.6mm
